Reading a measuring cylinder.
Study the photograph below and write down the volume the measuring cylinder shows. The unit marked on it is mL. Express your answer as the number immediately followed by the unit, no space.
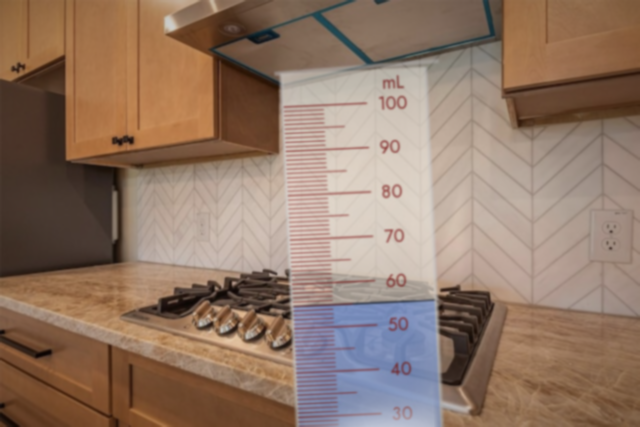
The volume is 55mL
